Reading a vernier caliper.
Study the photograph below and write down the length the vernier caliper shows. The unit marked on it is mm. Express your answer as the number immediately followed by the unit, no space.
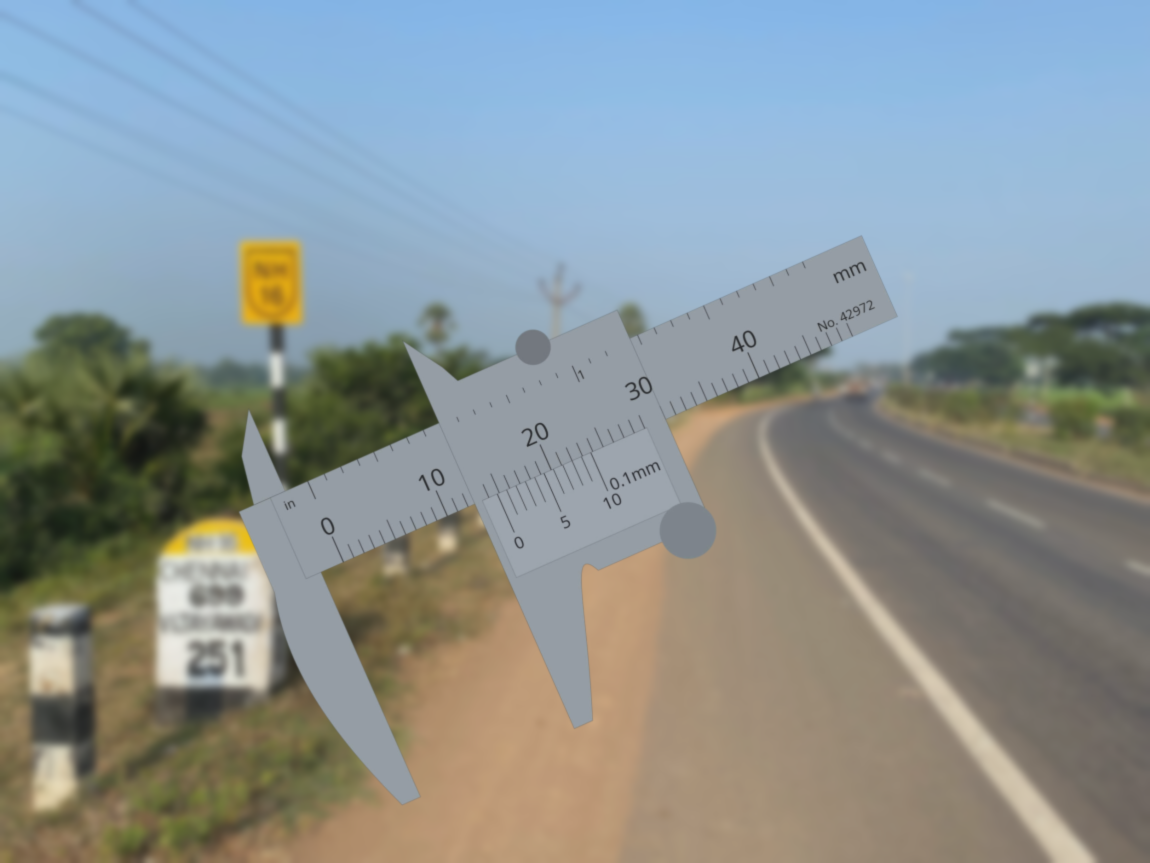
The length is 14.8mm
